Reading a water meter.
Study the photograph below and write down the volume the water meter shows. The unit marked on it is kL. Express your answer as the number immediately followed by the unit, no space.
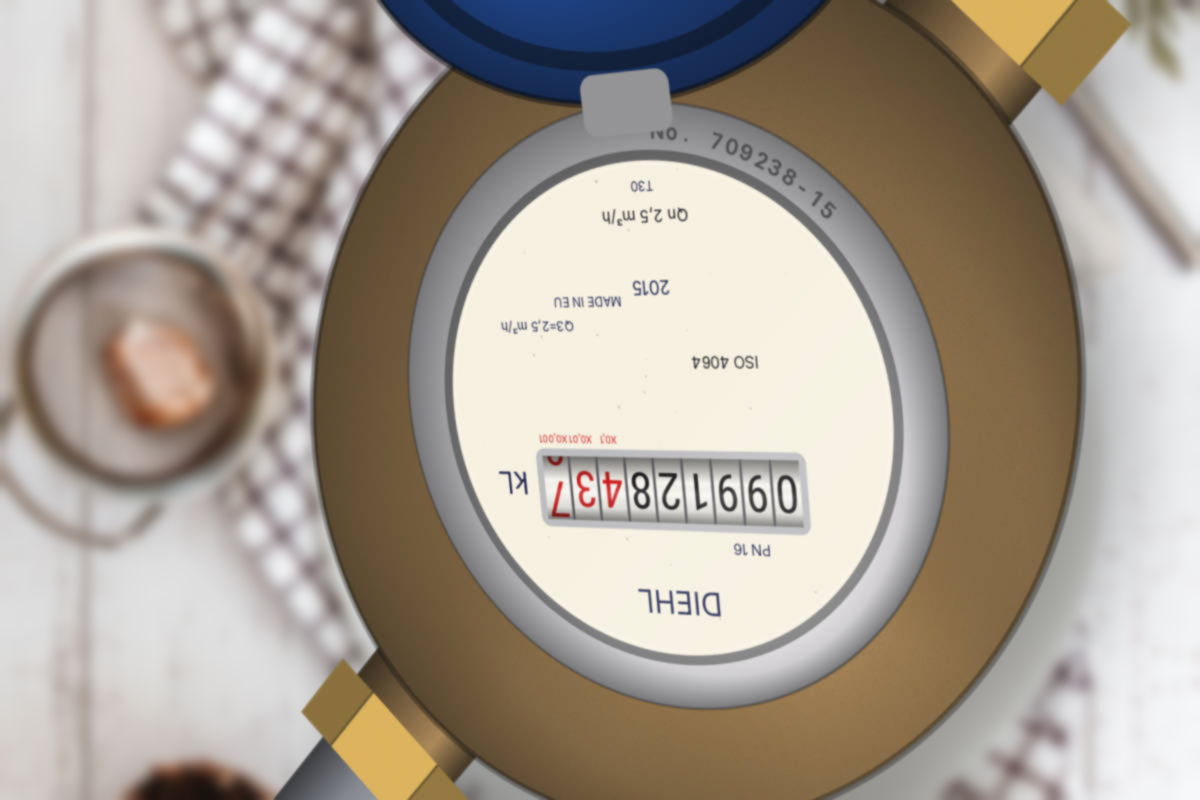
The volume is 99128.437kL
